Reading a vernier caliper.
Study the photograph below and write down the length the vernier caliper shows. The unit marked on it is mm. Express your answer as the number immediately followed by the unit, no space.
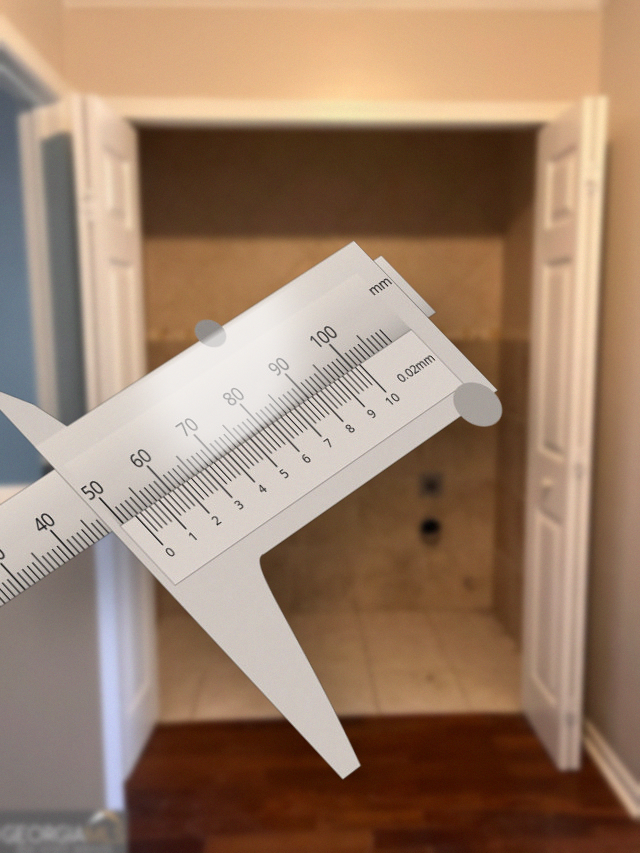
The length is 52.5mm
